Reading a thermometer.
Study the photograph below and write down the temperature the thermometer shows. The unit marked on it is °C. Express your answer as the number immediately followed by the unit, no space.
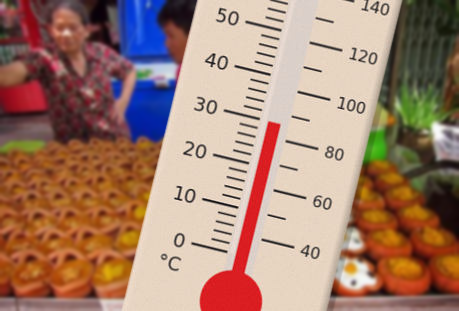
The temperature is 30°C
